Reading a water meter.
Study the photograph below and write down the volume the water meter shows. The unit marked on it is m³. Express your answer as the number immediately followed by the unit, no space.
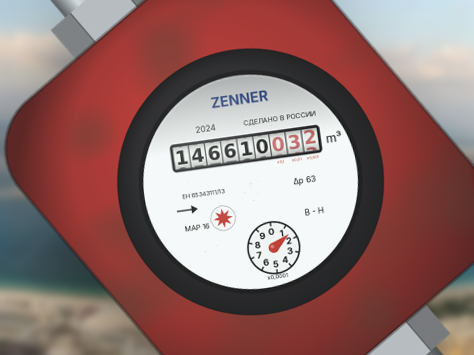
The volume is 146610.0321m³
